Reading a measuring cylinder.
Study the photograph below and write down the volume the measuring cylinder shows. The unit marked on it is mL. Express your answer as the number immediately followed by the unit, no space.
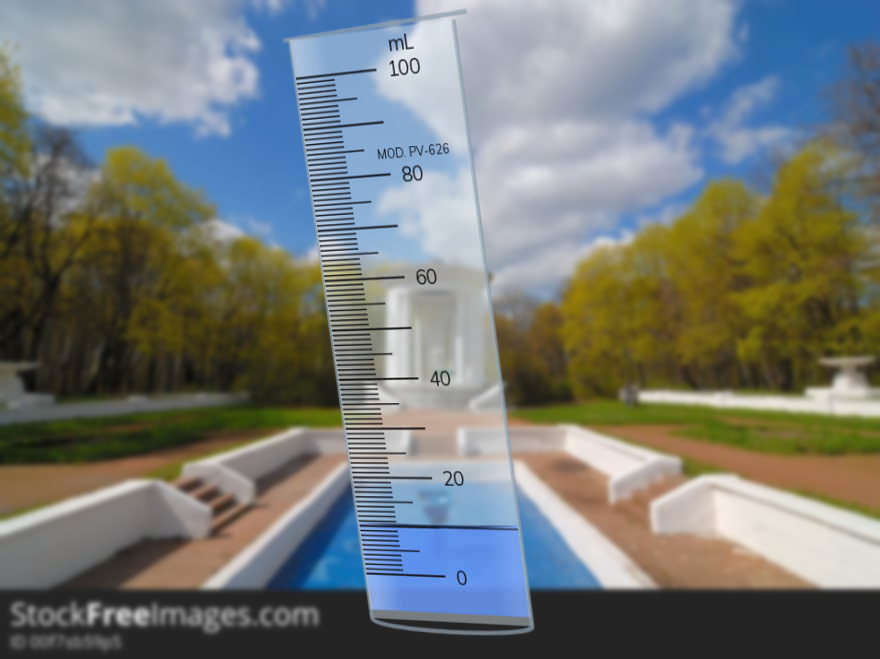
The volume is 10mL
